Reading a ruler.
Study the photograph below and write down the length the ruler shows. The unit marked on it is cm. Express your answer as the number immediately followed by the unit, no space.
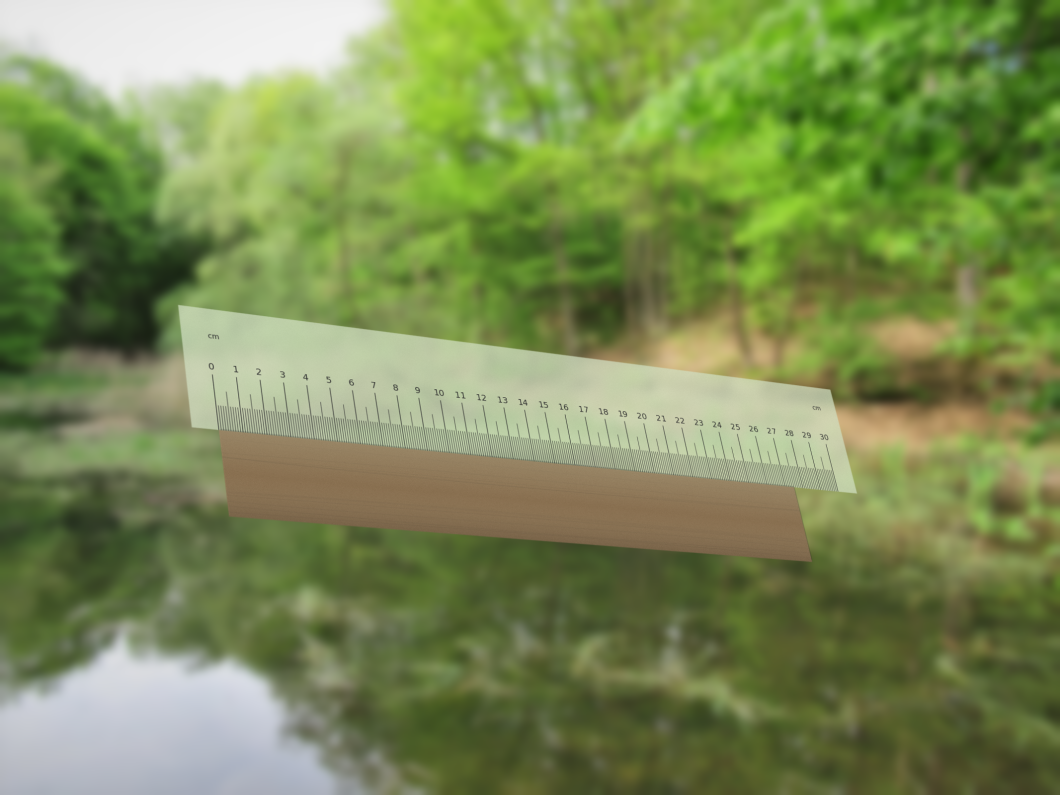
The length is 27.5cm
